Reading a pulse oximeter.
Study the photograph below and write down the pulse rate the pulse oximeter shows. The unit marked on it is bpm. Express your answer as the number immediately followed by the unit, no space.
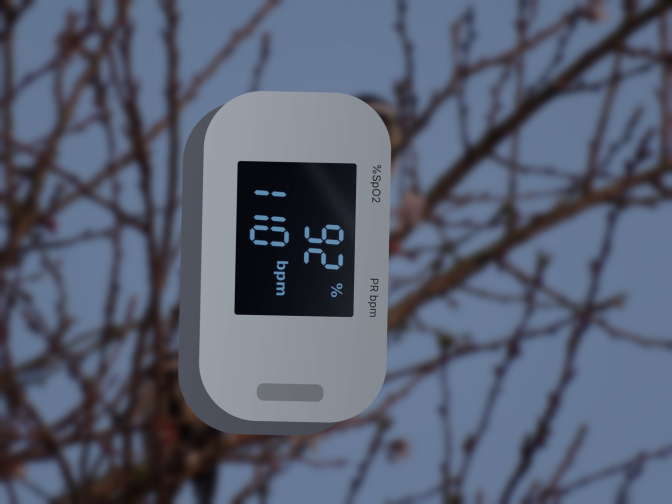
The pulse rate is 110bpm
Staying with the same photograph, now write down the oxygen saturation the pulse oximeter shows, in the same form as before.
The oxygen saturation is 92%
